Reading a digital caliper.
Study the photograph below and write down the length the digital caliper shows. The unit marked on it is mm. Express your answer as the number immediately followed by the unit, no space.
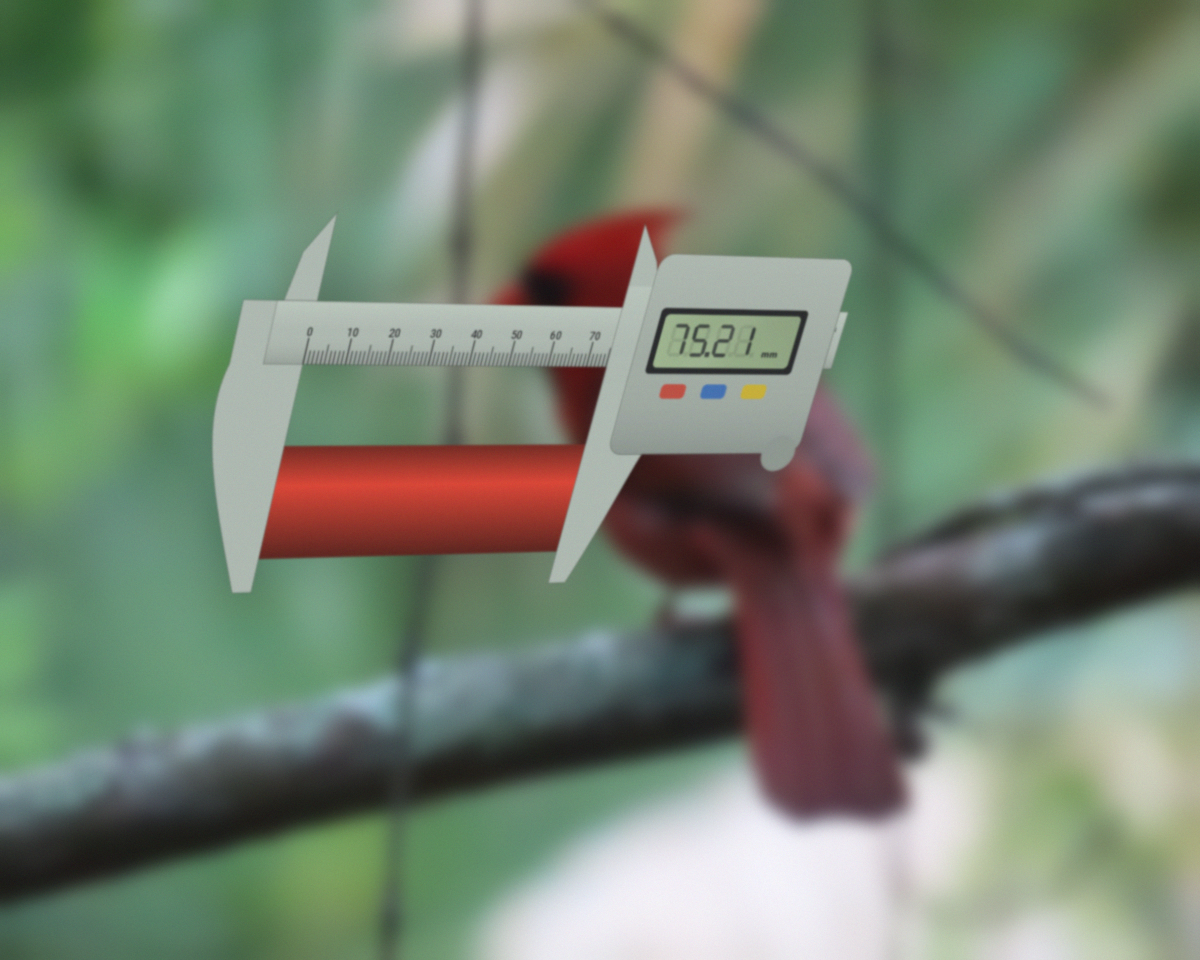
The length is 75.21mm
